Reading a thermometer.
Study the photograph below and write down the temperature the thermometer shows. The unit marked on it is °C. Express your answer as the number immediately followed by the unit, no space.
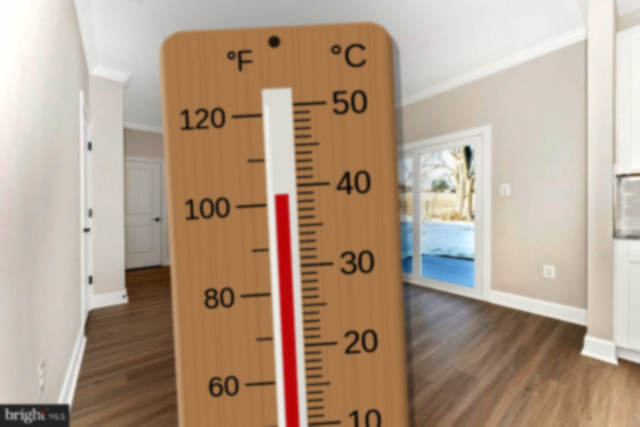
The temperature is 39°C
